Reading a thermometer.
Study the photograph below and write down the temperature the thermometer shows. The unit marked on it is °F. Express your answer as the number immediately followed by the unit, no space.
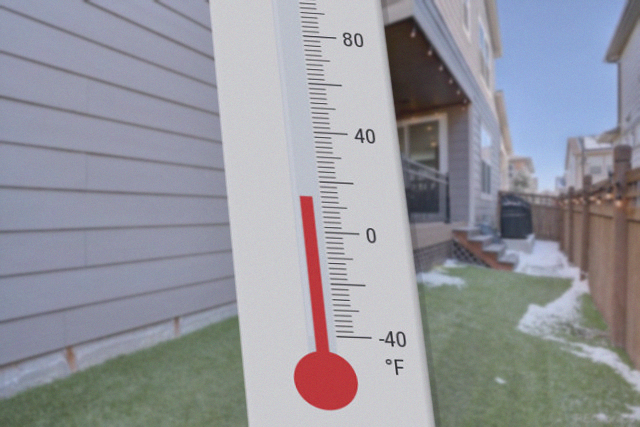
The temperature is 14°F
